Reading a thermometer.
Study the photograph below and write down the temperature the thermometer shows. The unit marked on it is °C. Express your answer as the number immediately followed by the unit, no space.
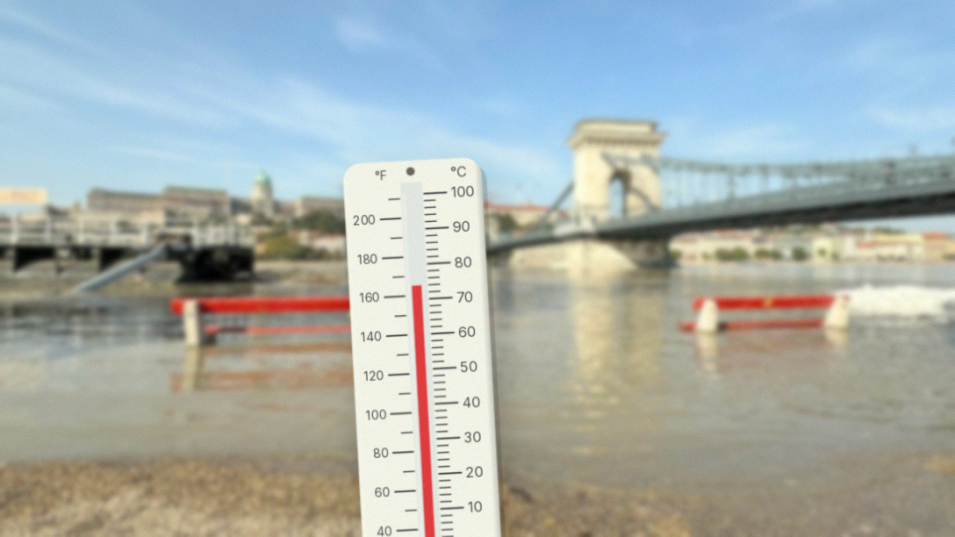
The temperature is 74°C
